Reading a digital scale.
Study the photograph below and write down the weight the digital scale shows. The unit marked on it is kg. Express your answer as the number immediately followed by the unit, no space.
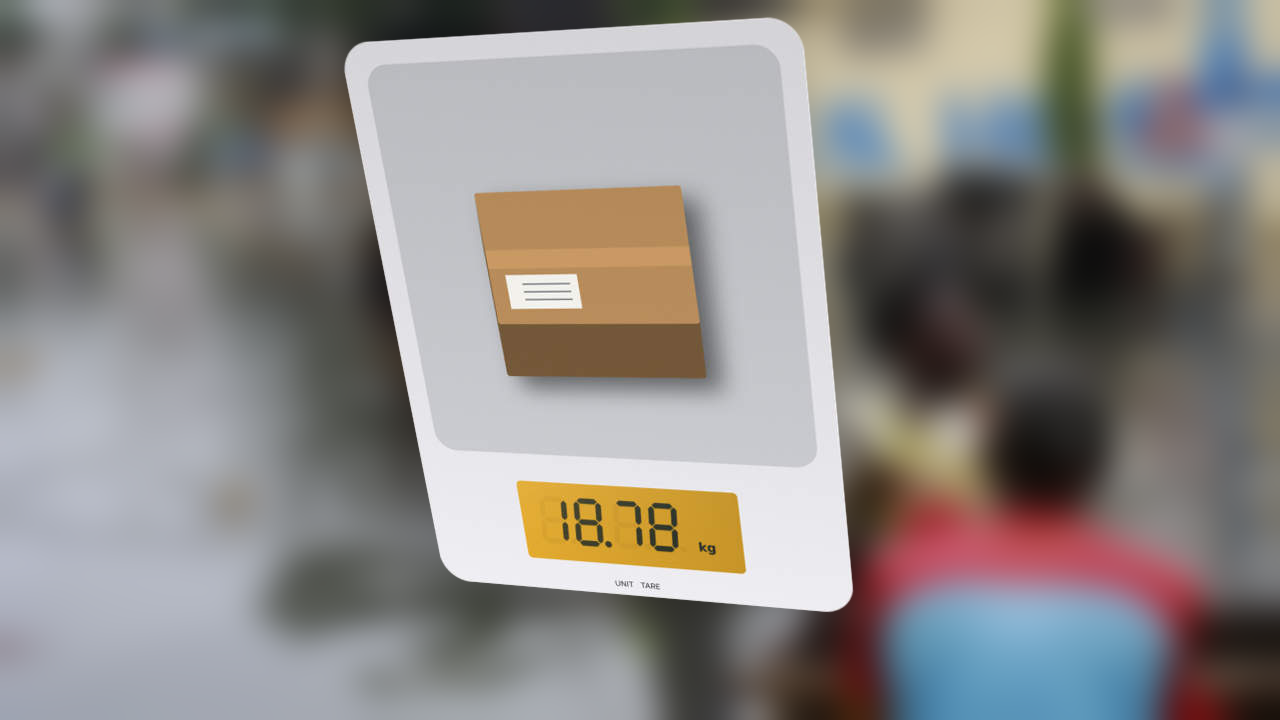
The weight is 18.78kg
